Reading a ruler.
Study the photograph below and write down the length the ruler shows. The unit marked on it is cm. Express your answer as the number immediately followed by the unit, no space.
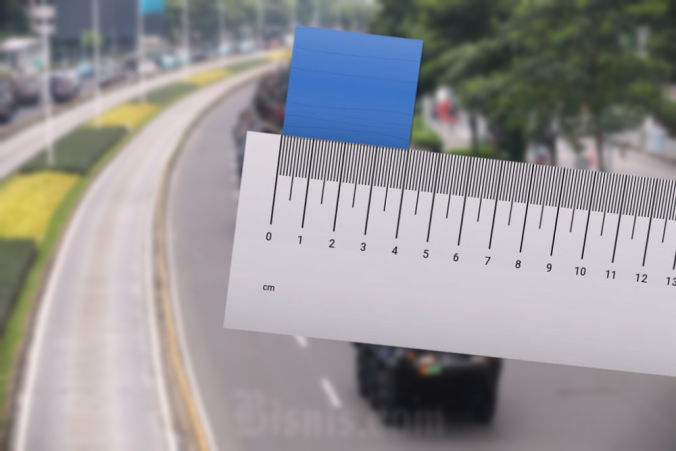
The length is 4cm
